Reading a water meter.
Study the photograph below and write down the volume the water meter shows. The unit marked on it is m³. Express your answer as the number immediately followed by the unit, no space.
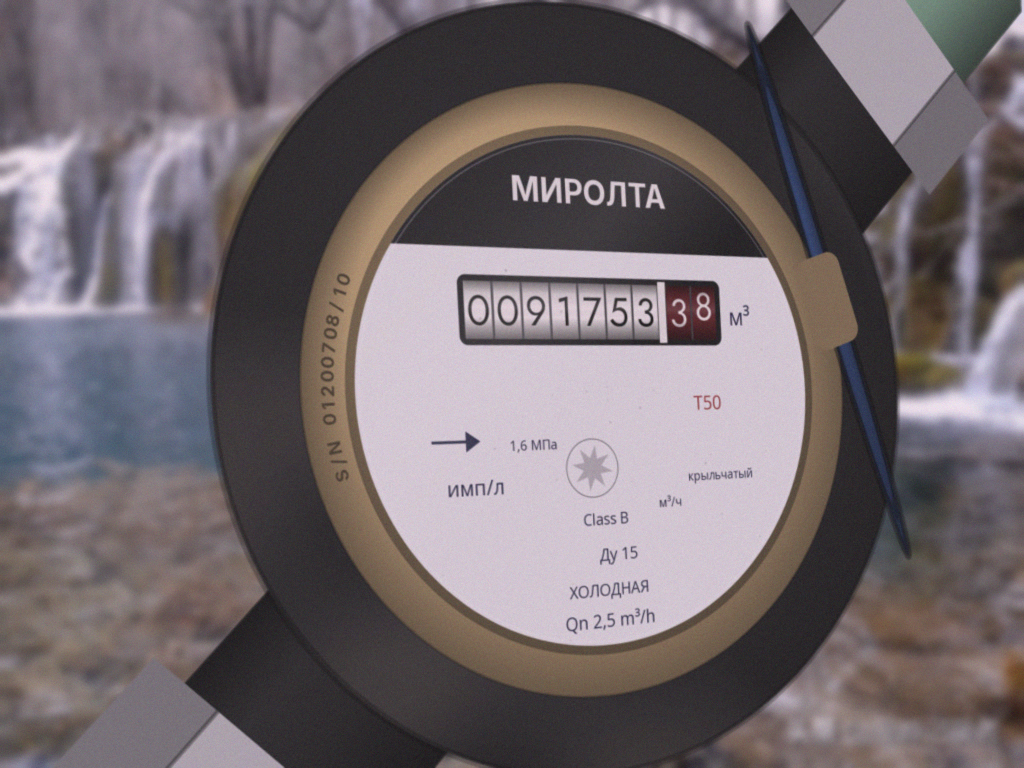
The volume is 91753.38m³
